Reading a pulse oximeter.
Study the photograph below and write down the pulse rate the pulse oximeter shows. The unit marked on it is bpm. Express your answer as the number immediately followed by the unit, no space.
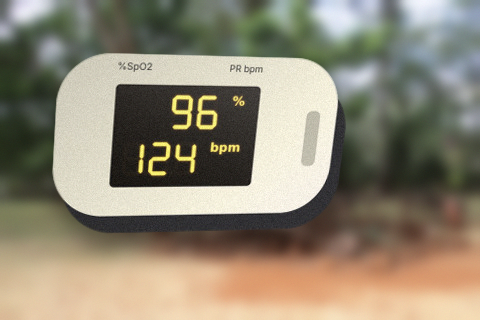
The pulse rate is 124bpm
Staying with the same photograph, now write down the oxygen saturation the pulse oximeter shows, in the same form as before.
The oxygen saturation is 96%
